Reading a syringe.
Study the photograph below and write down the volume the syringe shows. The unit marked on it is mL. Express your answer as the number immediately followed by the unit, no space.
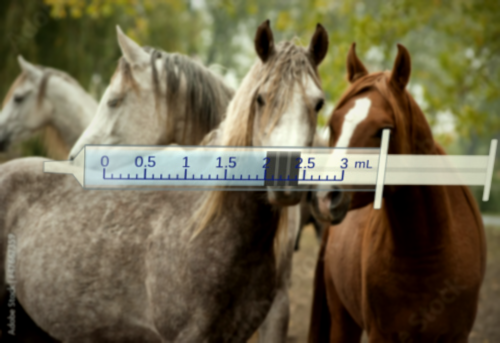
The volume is 2mL
